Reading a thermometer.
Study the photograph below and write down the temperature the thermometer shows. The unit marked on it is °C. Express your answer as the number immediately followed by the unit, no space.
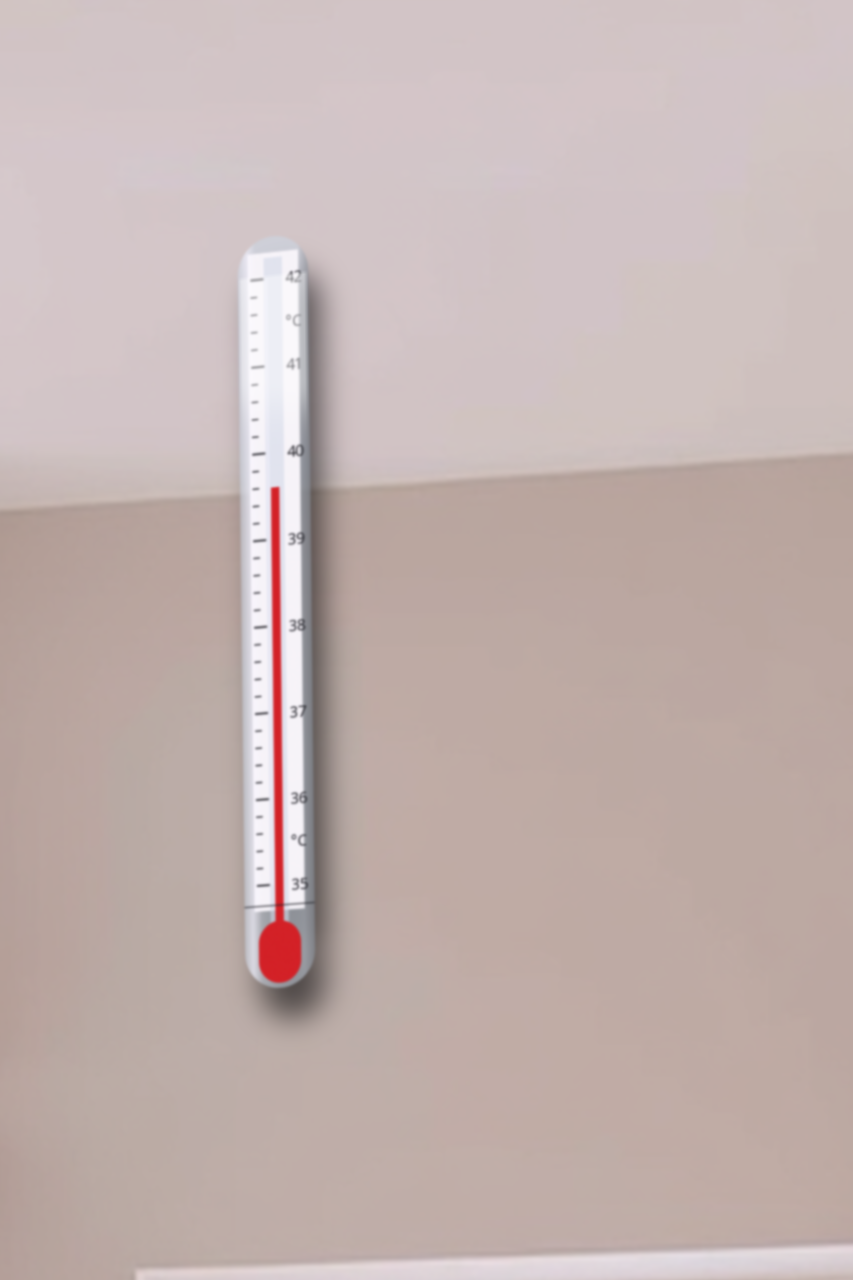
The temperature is 39.6°C
